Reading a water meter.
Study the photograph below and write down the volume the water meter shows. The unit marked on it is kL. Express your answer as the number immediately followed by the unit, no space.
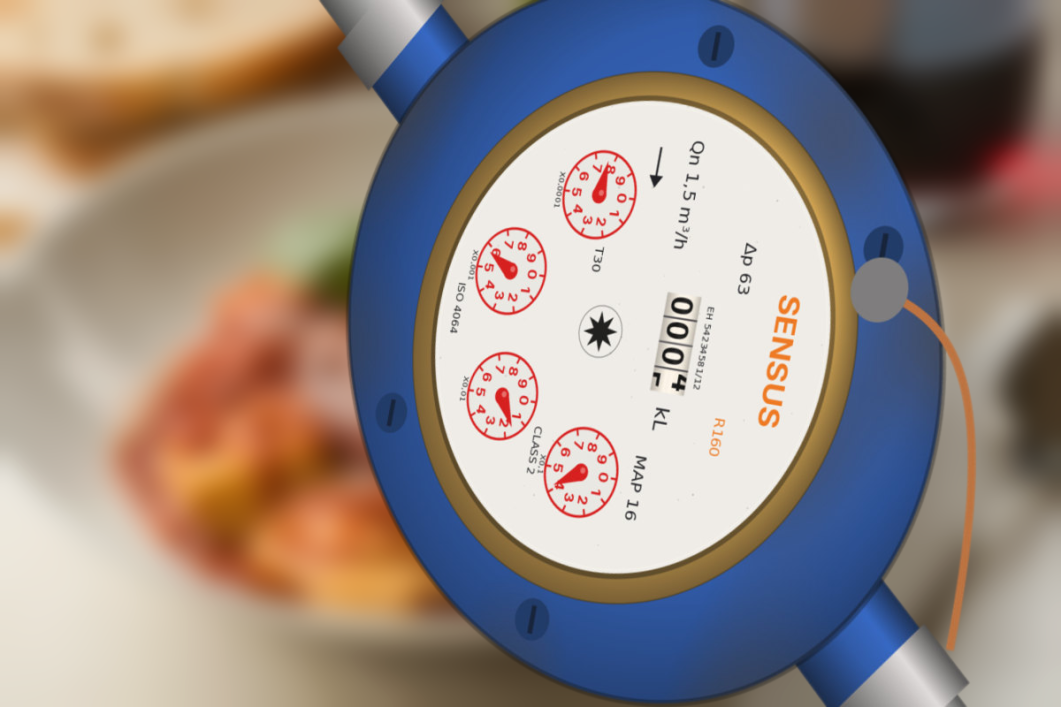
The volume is 4.4157kL
